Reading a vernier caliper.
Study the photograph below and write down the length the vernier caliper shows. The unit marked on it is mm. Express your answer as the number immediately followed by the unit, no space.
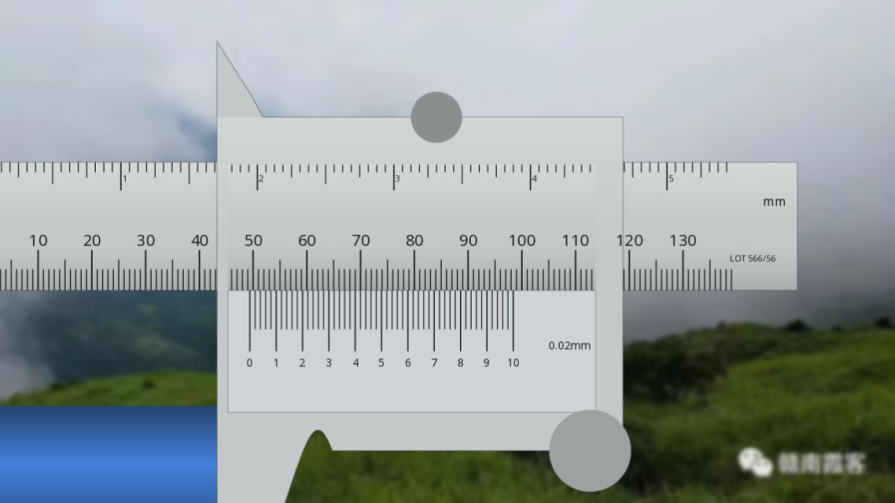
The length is 49.4mm
